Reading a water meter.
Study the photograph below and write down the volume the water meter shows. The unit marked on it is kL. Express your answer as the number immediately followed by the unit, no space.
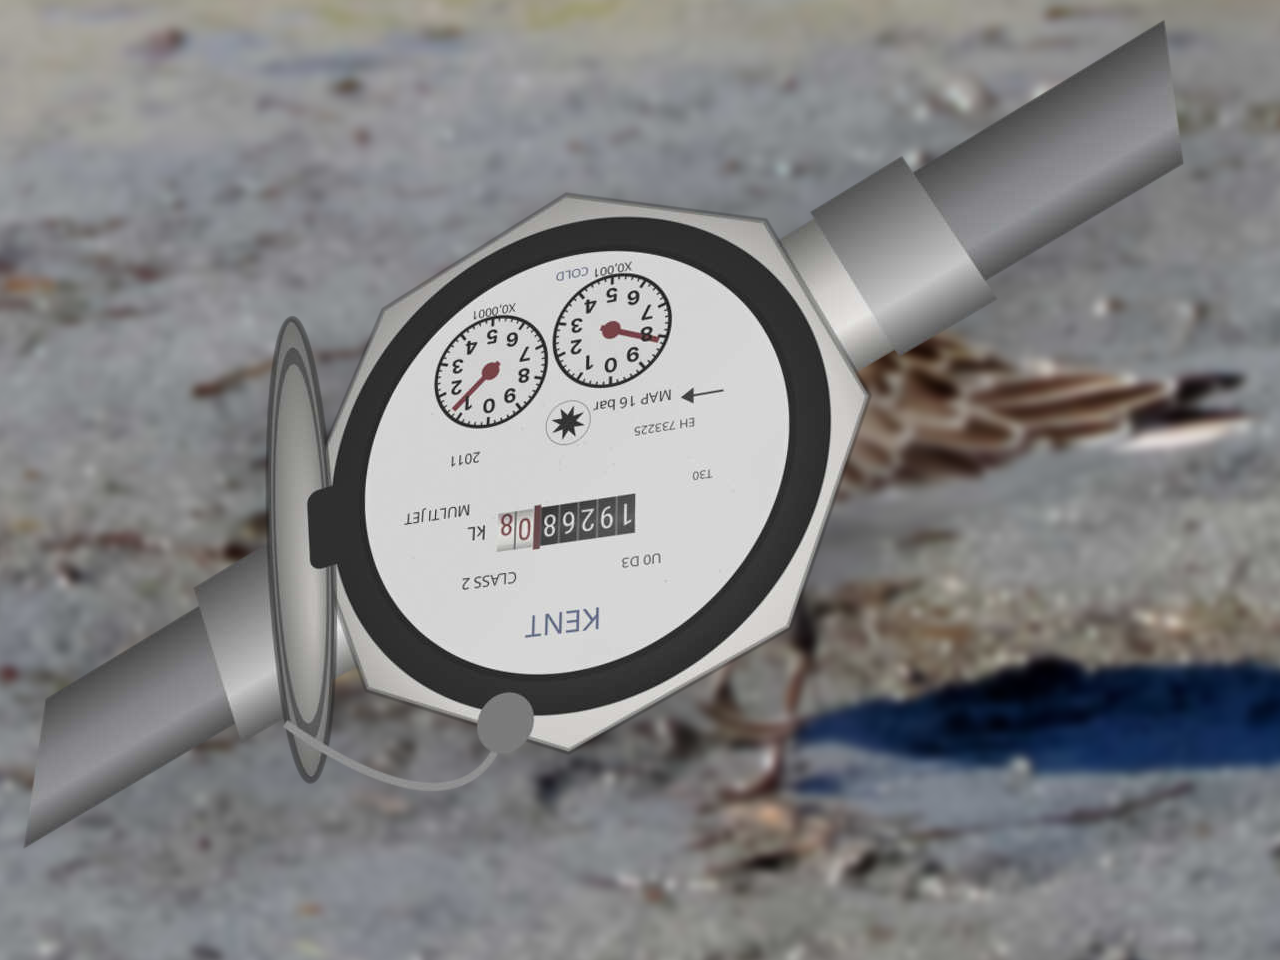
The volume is 19268.0781kL
